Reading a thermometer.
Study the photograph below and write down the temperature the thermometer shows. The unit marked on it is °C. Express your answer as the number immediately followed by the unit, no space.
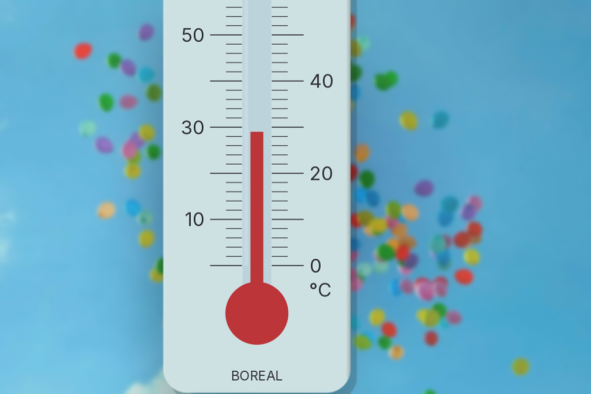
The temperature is 29°C
